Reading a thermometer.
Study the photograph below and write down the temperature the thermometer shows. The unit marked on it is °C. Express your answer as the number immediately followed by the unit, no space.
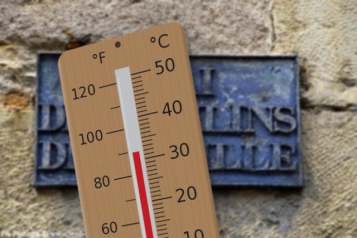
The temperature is 32°C
